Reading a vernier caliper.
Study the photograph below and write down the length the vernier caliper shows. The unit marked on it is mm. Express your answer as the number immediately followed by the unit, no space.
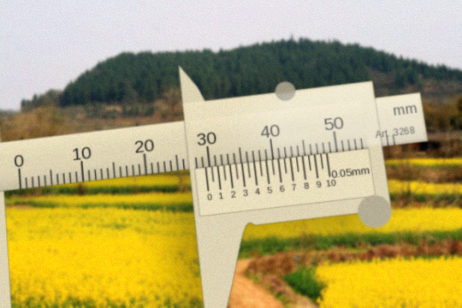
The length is 29.4mm
